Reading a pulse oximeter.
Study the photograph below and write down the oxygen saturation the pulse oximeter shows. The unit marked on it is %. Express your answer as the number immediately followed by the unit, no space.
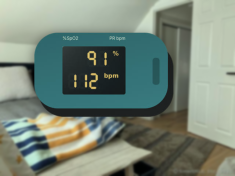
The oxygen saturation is 91%
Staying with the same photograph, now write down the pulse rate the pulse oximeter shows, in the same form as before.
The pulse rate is 112bpm
